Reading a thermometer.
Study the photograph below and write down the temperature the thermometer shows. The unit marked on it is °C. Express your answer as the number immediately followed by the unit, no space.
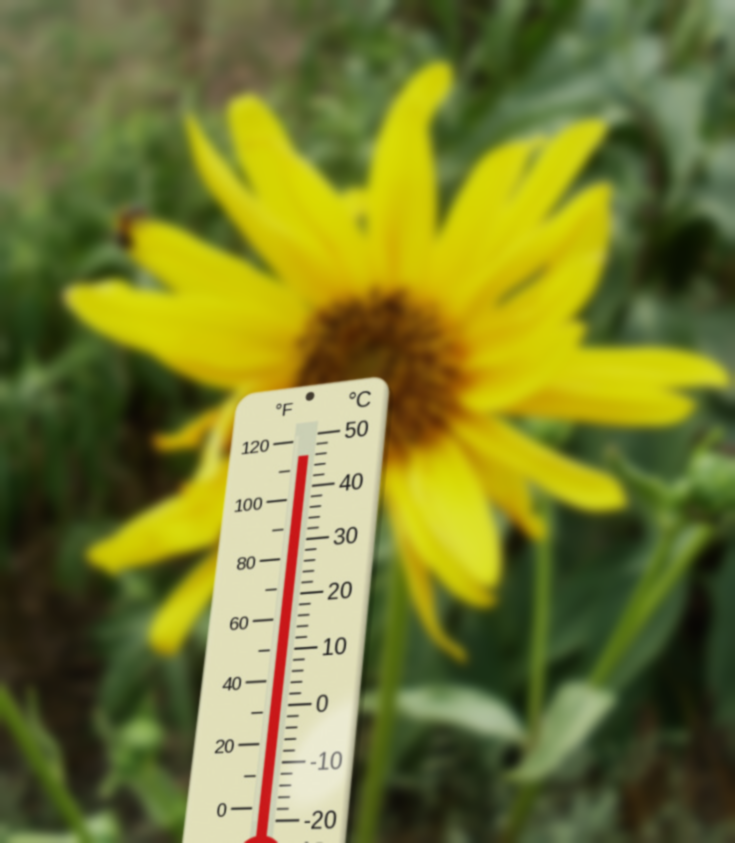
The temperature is 46°C
